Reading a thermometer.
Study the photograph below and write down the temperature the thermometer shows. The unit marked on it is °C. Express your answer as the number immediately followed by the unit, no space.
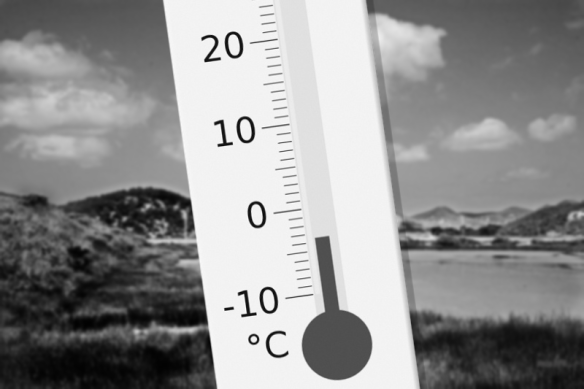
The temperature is -3.5°C
